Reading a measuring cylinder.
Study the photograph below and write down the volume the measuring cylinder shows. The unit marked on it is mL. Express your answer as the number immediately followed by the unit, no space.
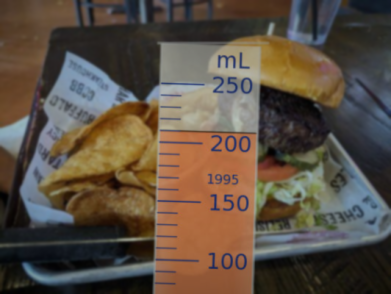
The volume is 210mL
